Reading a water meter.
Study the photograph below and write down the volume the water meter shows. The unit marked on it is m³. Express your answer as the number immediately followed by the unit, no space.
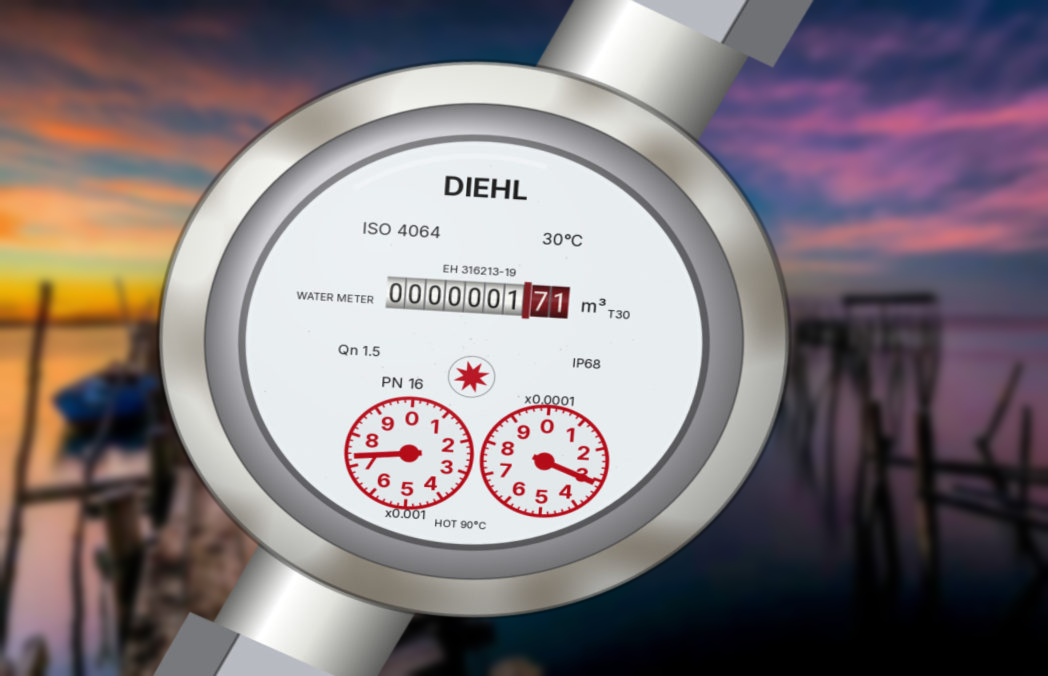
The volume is 1.7173m³
